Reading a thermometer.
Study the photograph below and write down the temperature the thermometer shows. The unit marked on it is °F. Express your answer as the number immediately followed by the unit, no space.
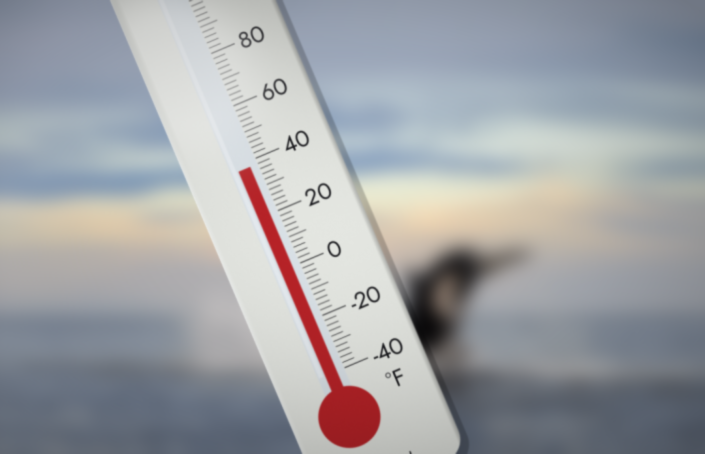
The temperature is 38°F
